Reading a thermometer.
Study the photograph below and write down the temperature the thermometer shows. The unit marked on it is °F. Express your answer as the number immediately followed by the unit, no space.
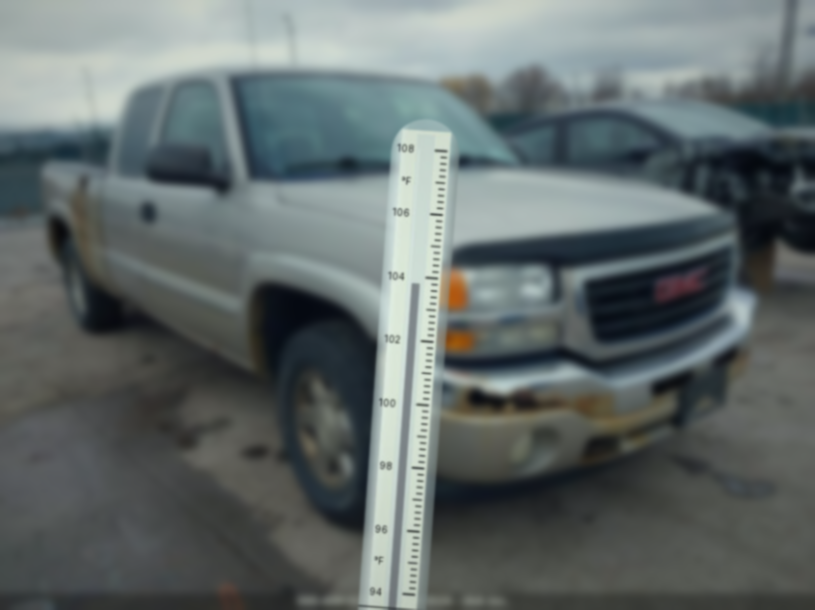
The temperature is 103.8°F
